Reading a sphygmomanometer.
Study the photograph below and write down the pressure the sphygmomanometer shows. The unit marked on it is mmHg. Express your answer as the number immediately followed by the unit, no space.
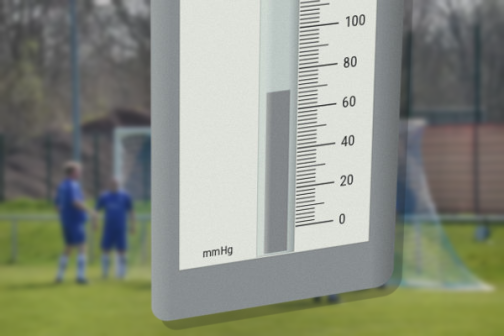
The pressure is 70mmHg
